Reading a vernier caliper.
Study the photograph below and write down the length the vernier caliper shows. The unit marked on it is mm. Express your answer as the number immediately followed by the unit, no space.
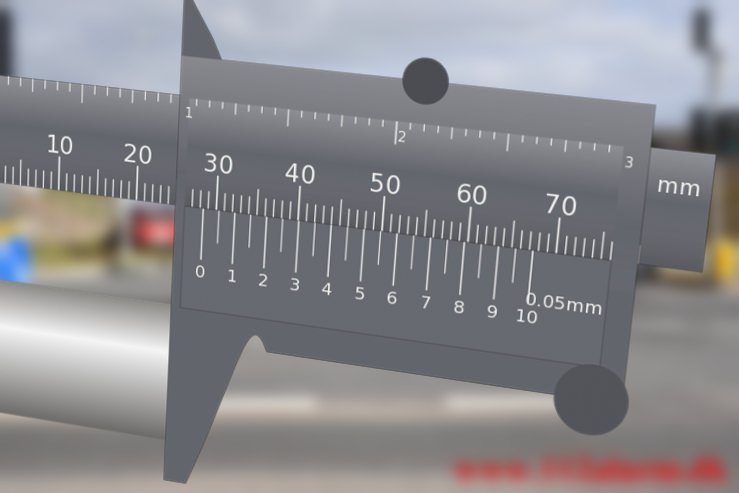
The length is 28.4mm
